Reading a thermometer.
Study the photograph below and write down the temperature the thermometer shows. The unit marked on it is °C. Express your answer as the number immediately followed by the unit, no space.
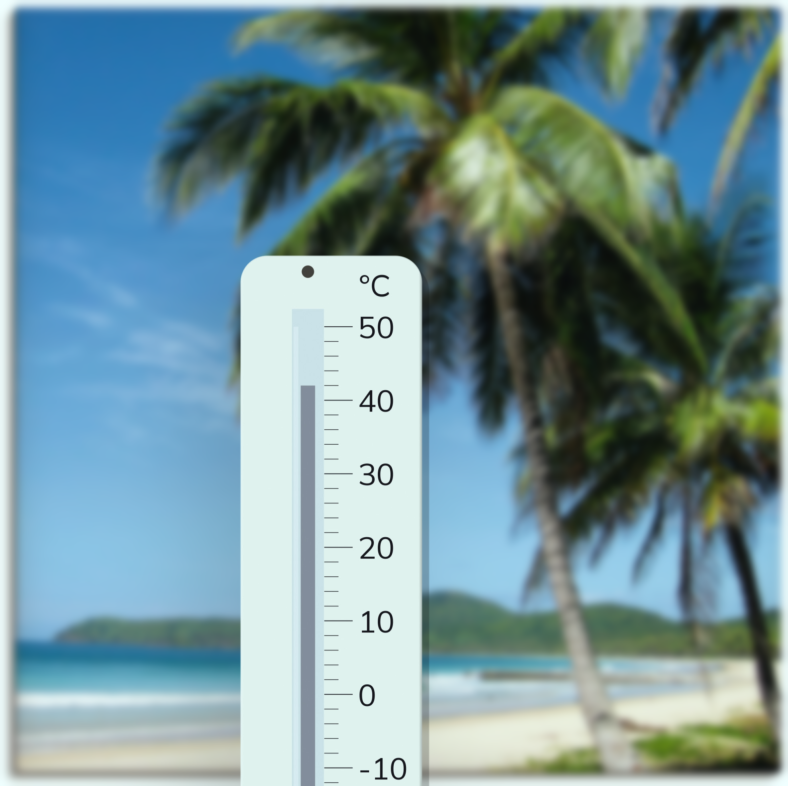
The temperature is 42°C
